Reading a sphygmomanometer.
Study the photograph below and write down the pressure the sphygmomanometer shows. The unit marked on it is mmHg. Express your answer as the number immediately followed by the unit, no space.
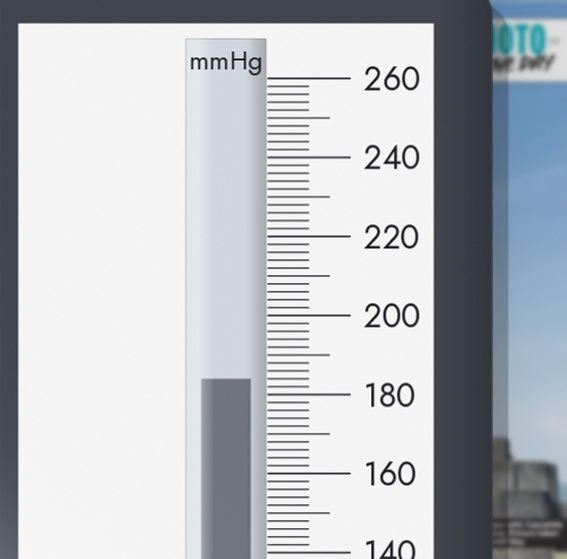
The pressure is 184mmHg
